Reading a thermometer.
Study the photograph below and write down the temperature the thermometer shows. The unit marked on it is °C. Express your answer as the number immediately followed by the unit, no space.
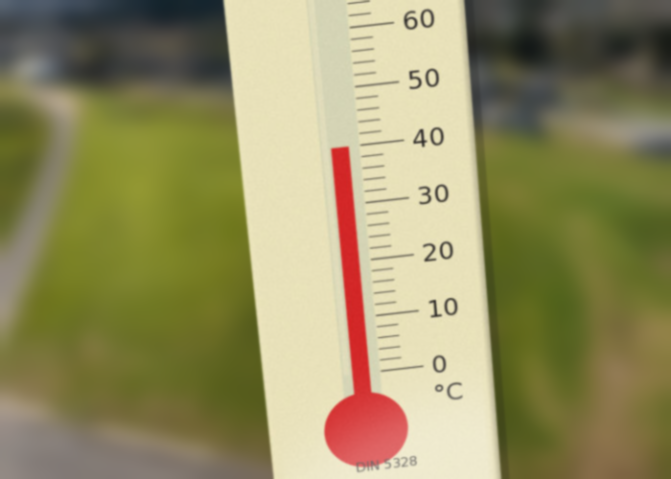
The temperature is 40°C
